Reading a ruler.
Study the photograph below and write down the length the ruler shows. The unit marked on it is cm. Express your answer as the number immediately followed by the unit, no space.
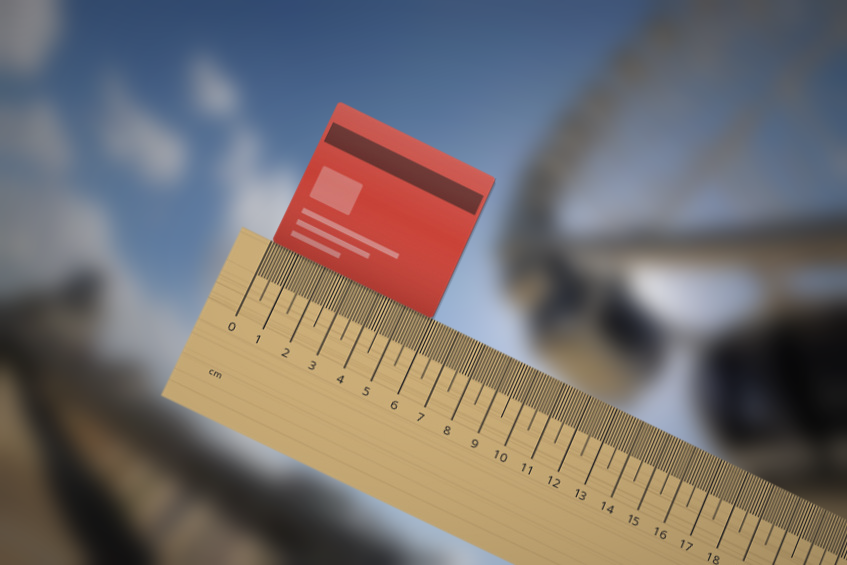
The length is 6cm
